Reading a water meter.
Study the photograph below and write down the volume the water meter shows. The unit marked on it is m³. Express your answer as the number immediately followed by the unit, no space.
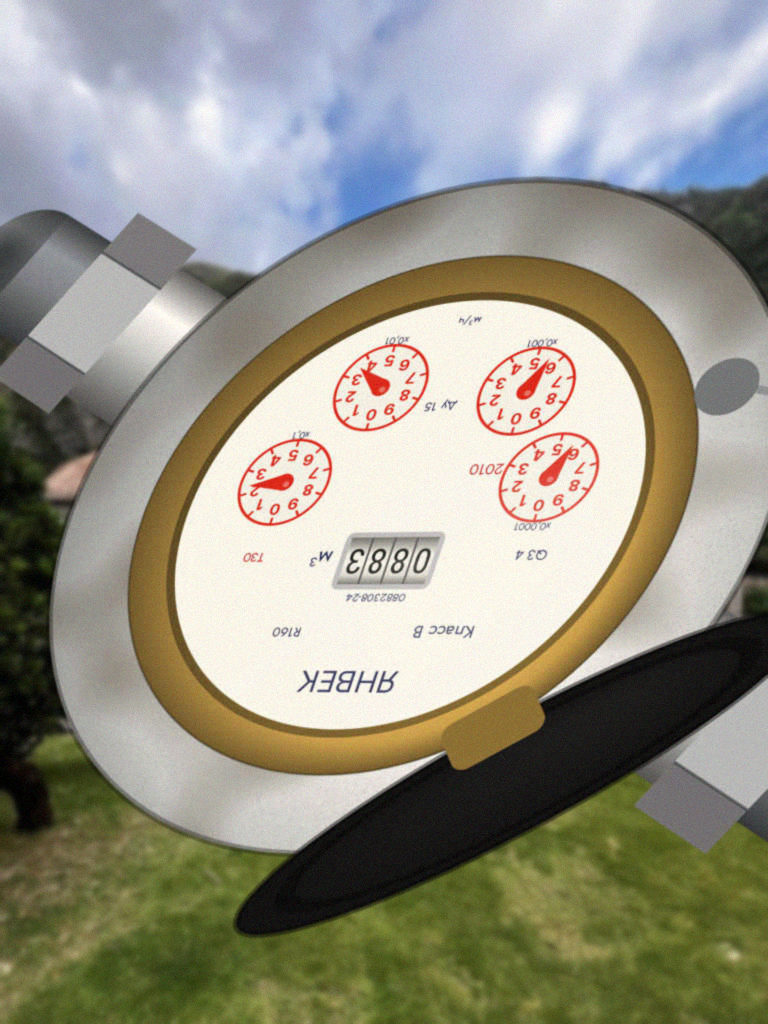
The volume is 883.2355m³
